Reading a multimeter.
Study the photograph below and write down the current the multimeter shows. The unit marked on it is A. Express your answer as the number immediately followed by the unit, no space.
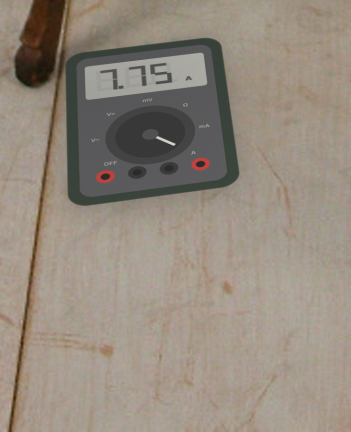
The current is 7.75A
